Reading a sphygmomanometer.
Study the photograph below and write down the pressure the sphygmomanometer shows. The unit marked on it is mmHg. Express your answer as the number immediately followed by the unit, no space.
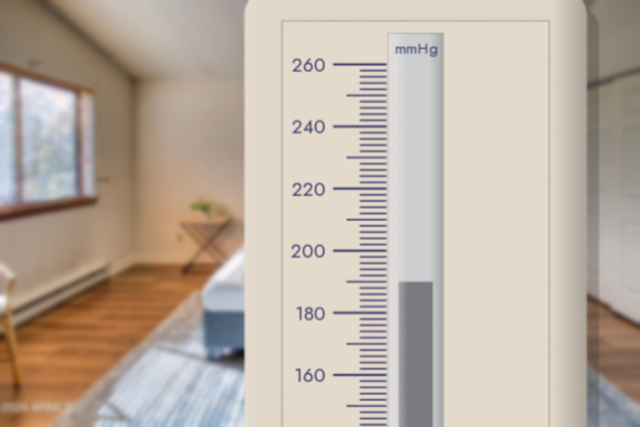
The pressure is 190mmHg
